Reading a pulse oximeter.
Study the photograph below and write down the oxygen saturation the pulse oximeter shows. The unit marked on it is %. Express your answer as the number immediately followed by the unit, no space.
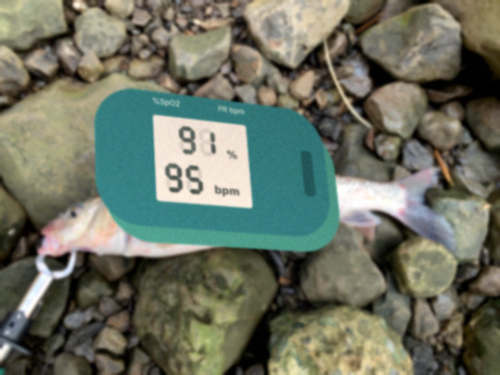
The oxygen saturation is 91%
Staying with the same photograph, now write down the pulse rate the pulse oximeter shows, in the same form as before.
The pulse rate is 95bpm
